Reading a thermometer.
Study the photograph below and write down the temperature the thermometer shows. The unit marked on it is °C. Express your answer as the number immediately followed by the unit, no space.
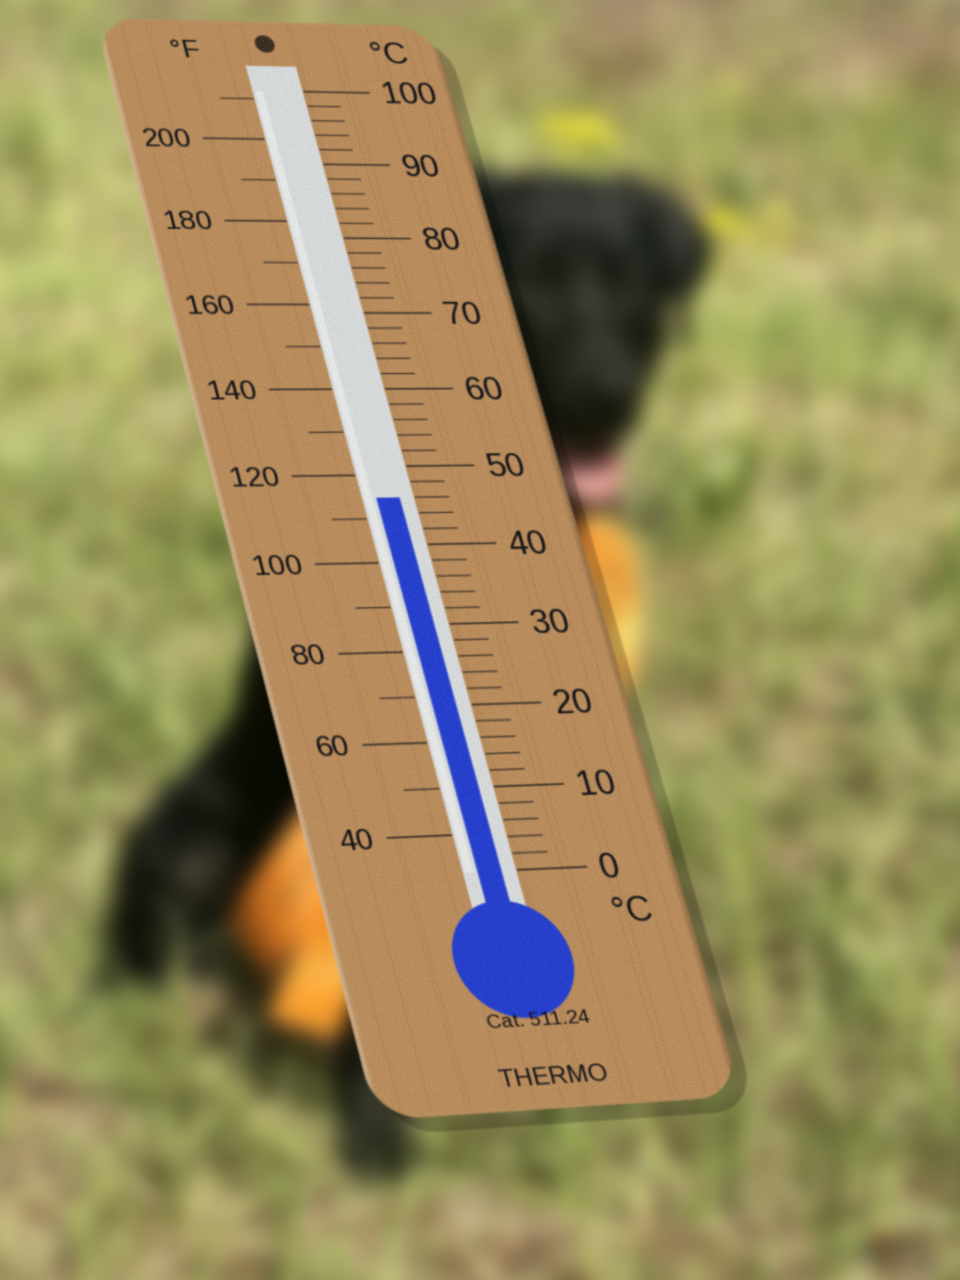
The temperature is 46°C
